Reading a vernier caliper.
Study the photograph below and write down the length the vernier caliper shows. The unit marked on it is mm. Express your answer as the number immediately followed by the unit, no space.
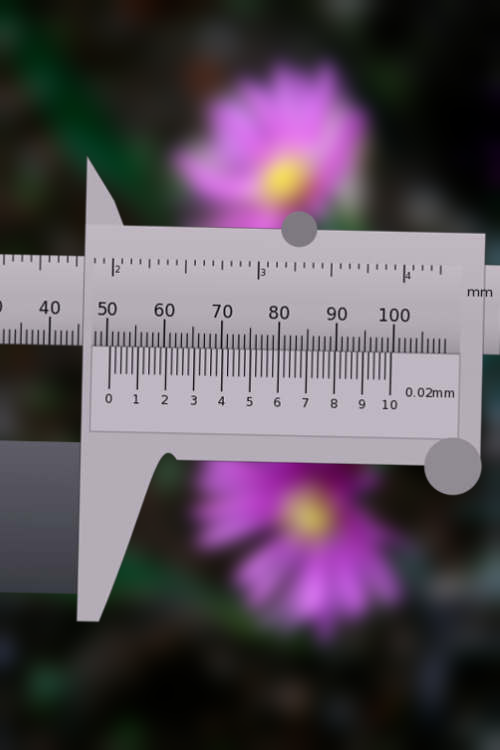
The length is 50.6mm
